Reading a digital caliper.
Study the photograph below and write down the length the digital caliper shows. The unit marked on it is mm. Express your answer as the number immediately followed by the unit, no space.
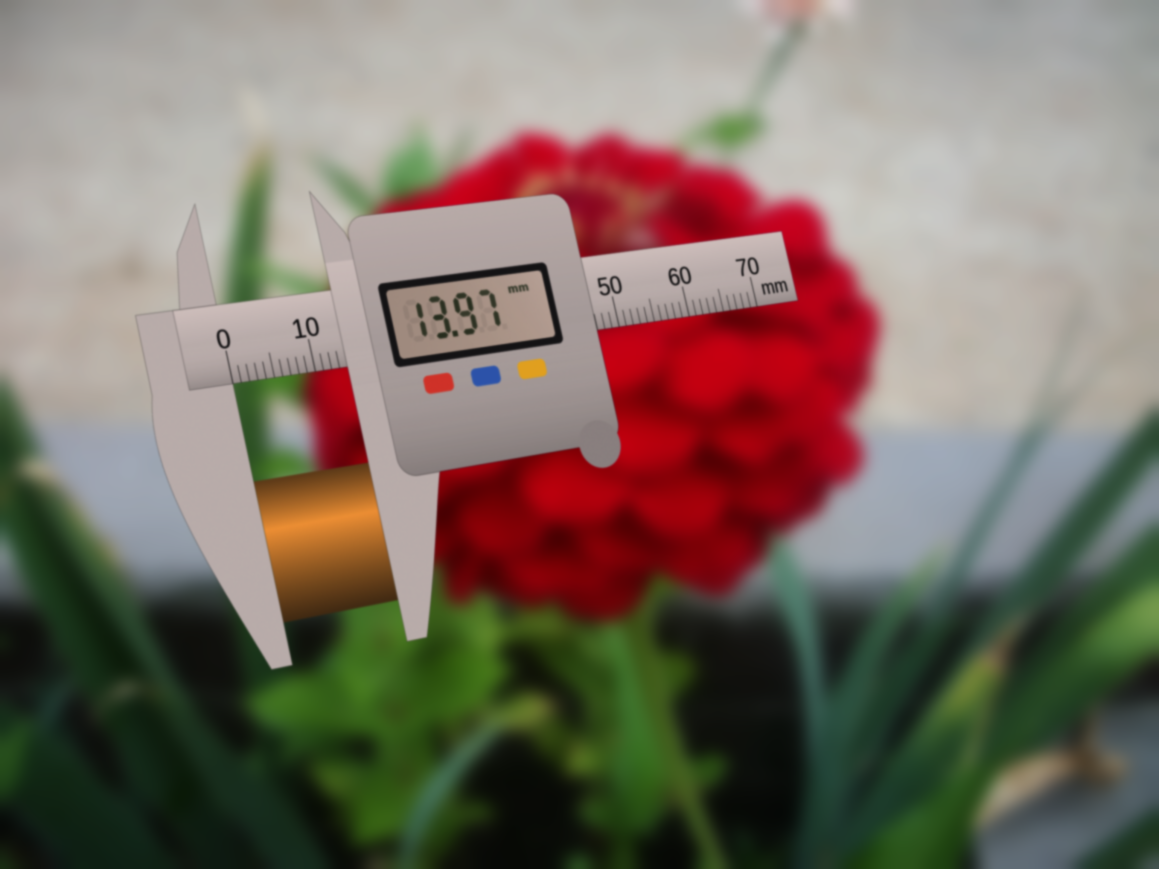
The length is 13.97mm
